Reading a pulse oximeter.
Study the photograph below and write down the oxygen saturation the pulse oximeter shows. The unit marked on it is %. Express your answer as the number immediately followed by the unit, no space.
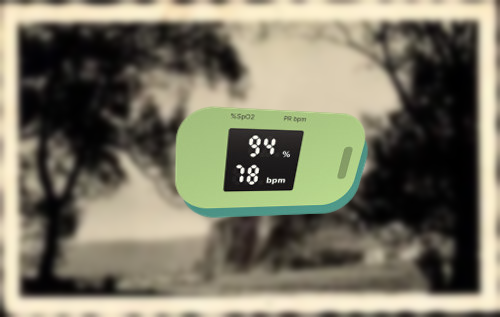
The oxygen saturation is 94%
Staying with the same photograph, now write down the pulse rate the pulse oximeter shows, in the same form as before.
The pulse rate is 78bpm
